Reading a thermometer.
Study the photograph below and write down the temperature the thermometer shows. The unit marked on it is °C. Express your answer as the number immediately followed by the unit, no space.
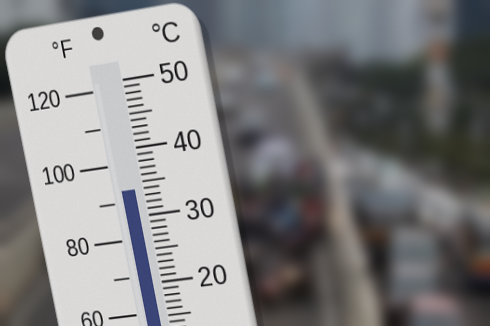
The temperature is 34°C
